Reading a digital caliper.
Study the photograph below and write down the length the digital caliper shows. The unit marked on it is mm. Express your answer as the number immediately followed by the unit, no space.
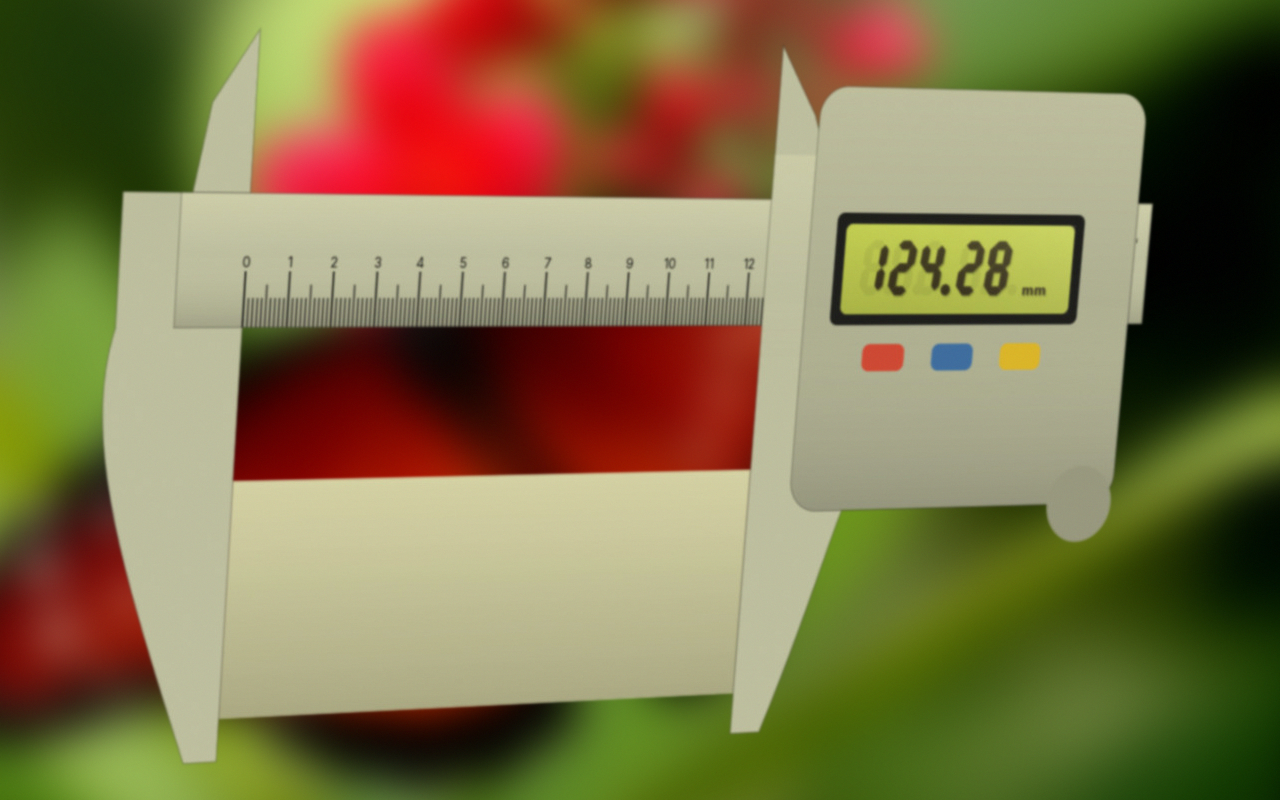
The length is 124.28mm
